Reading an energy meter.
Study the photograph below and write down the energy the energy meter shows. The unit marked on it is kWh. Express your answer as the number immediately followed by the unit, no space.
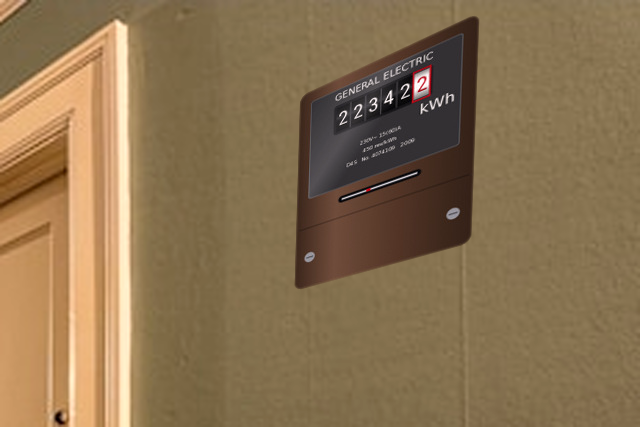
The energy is 22342.2kWh
